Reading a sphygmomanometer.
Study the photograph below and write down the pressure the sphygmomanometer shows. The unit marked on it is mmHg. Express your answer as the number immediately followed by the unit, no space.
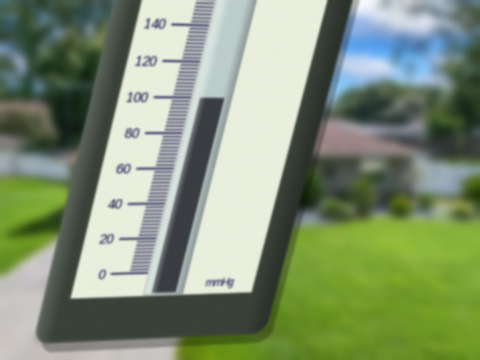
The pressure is 100mmHg
